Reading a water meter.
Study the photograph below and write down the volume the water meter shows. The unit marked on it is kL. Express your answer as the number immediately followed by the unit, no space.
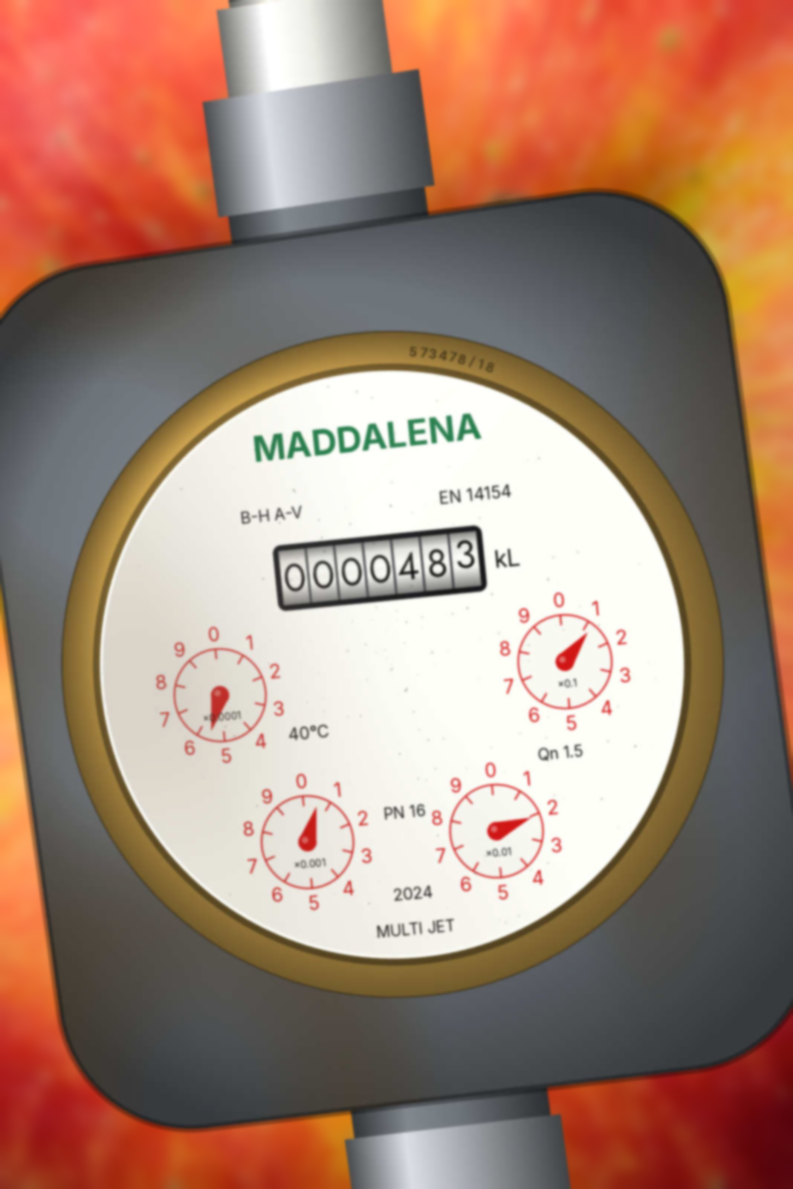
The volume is 483.1205kL
